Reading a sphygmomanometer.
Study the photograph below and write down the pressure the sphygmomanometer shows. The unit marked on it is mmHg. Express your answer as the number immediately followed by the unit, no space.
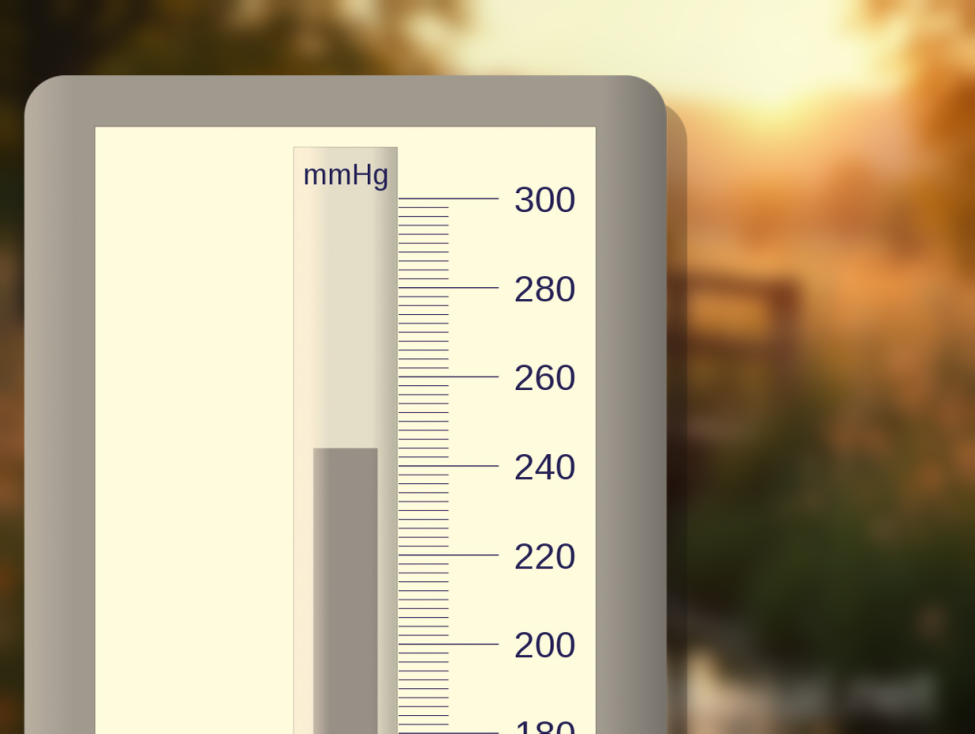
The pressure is 244mmHg
